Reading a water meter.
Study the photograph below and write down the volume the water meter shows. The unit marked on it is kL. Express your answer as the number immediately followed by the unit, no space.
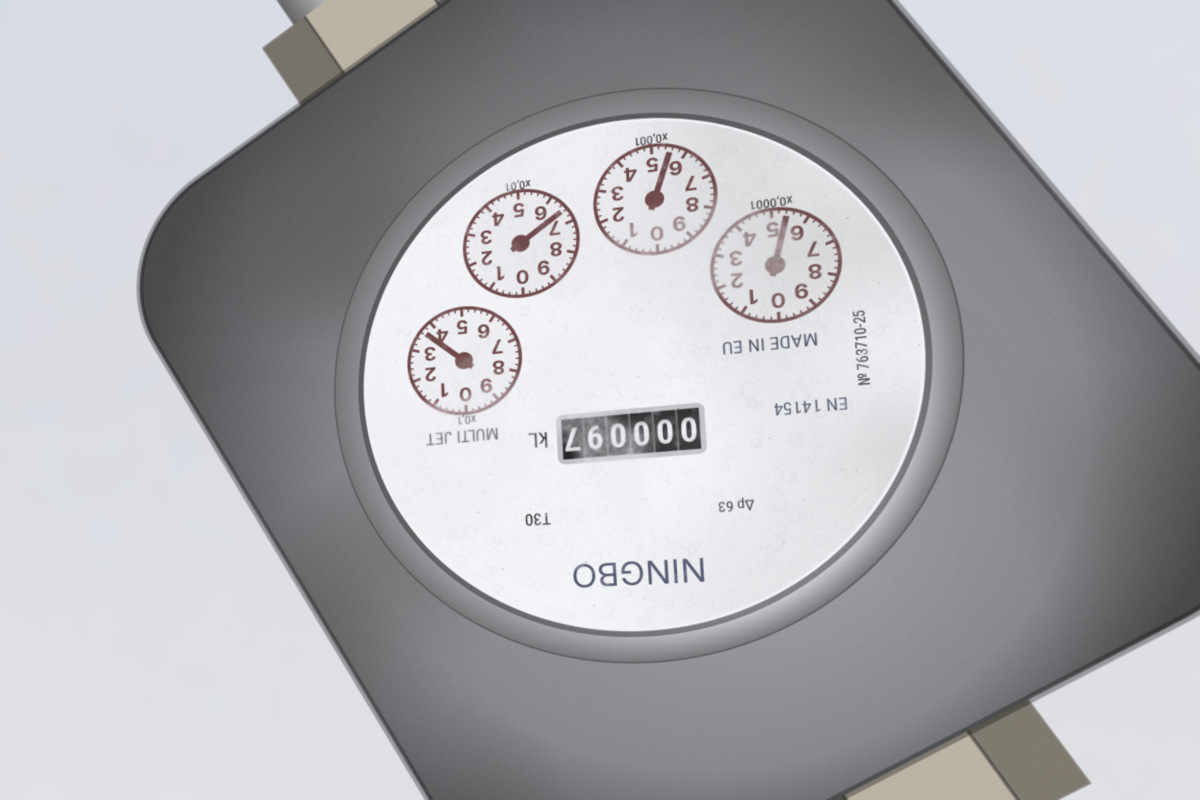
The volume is 97.3655kL
